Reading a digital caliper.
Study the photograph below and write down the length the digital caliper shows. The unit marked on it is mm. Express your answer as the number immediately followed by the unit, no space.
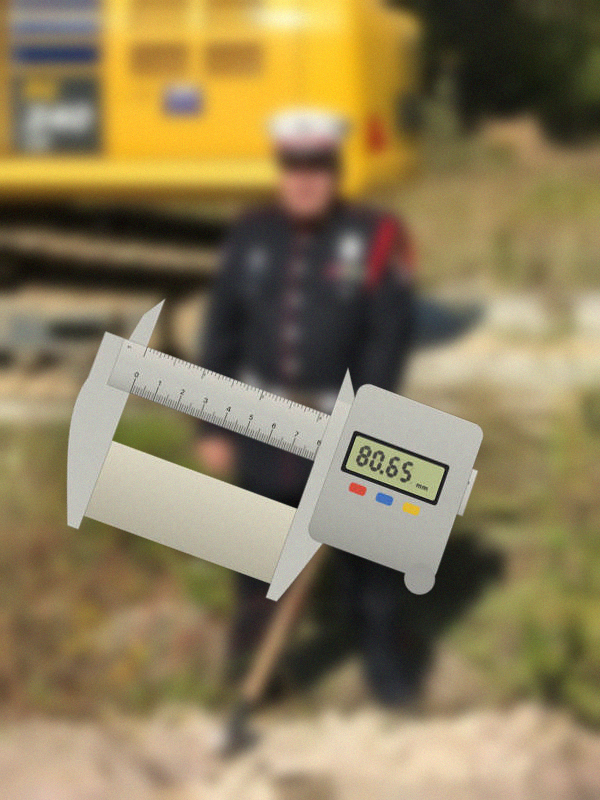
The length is 80.65mm
